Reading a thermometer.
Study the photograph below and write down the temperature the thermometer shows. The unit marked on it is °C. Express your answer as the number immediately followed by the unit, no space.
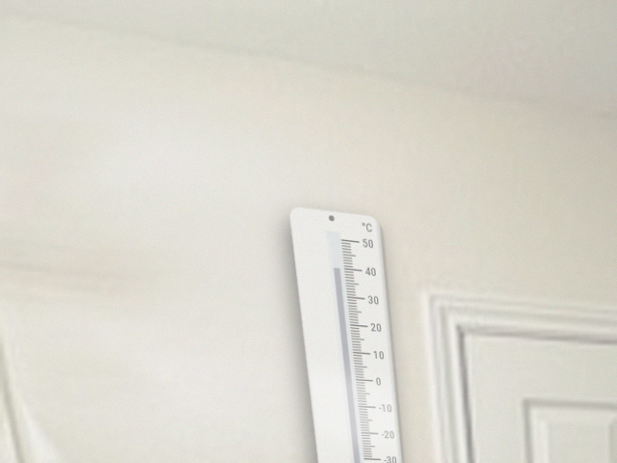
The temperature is 40°C
